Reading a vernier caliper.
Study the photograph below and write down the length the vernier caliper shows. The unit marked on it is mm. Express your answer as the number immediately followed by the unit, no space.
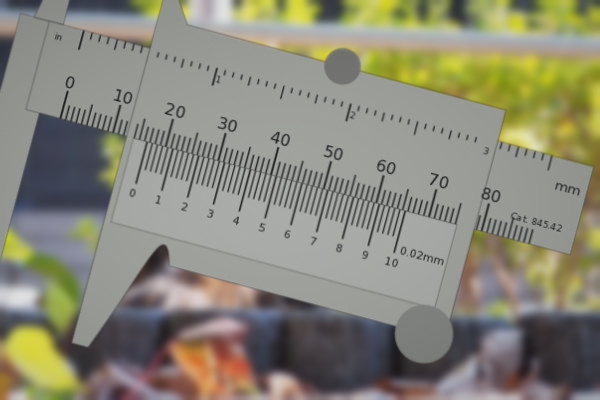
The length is 16.5mm
